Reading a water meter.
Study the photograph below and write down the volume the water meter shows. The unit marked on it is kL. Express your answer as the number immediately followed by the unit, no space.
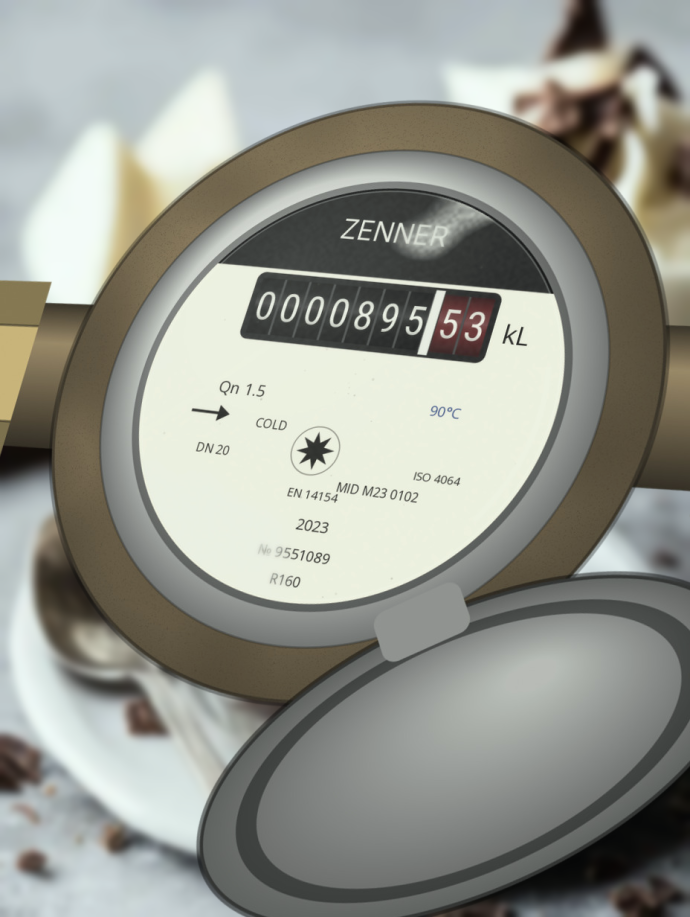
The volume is 895.53kL
